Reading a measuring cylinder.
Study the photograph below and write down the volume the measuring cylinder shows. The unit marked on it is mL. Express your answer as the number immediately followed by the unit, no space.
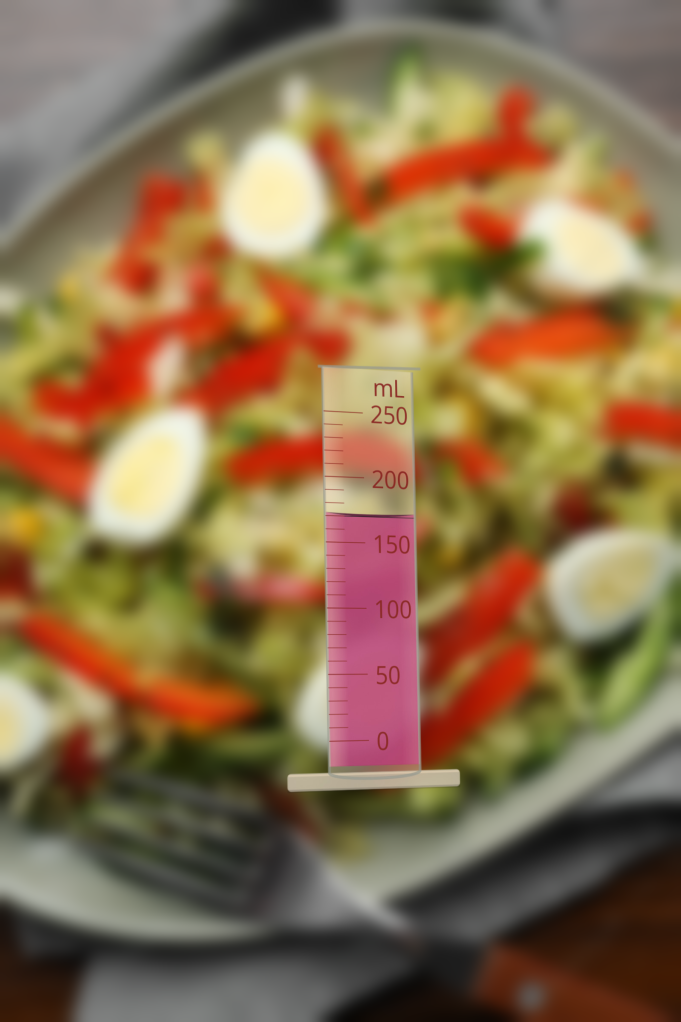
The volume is 170mL
